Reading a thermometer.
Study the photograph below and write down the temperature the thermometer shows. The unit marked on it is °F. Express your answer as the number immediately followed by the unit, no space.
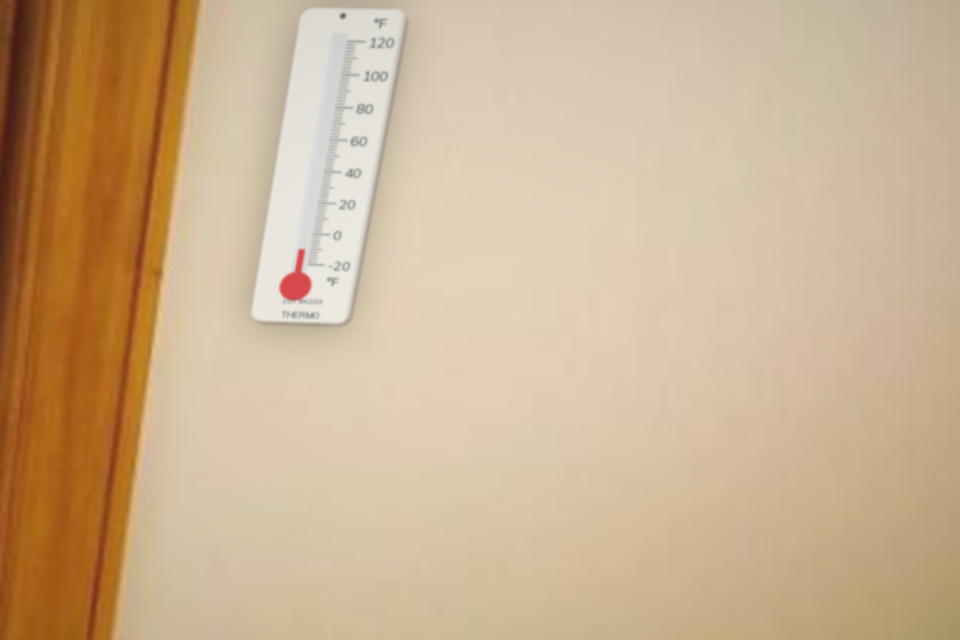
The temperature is -10°F
